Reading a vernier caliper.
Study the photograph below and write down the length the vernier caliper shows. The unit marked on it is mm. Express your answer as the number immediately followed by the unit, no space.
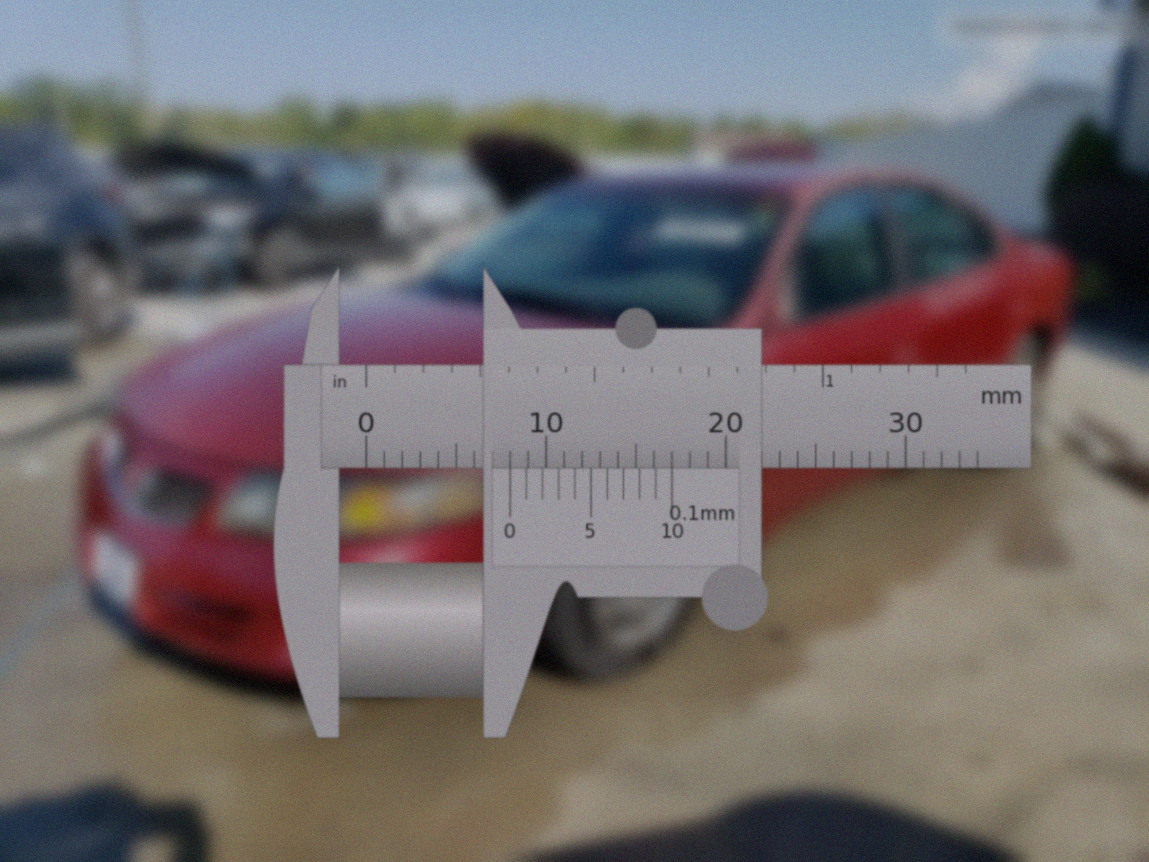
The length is 8.0mm
